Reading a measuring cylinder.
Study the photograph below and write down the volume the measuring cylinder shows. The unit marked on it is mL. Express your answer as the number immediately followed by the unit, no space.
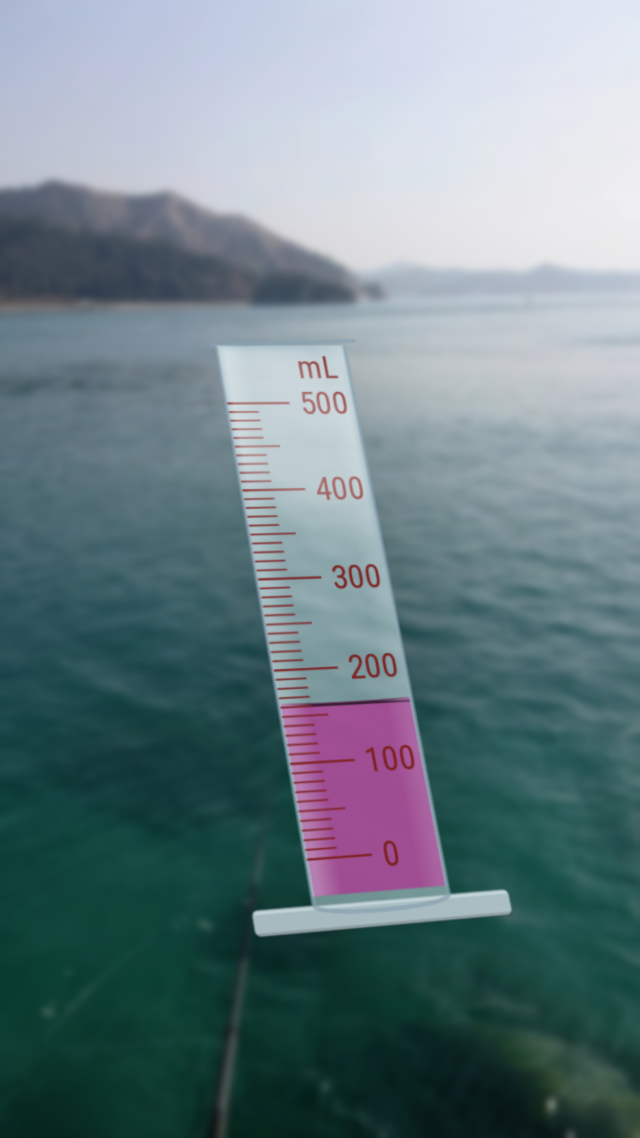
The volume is 160mL
